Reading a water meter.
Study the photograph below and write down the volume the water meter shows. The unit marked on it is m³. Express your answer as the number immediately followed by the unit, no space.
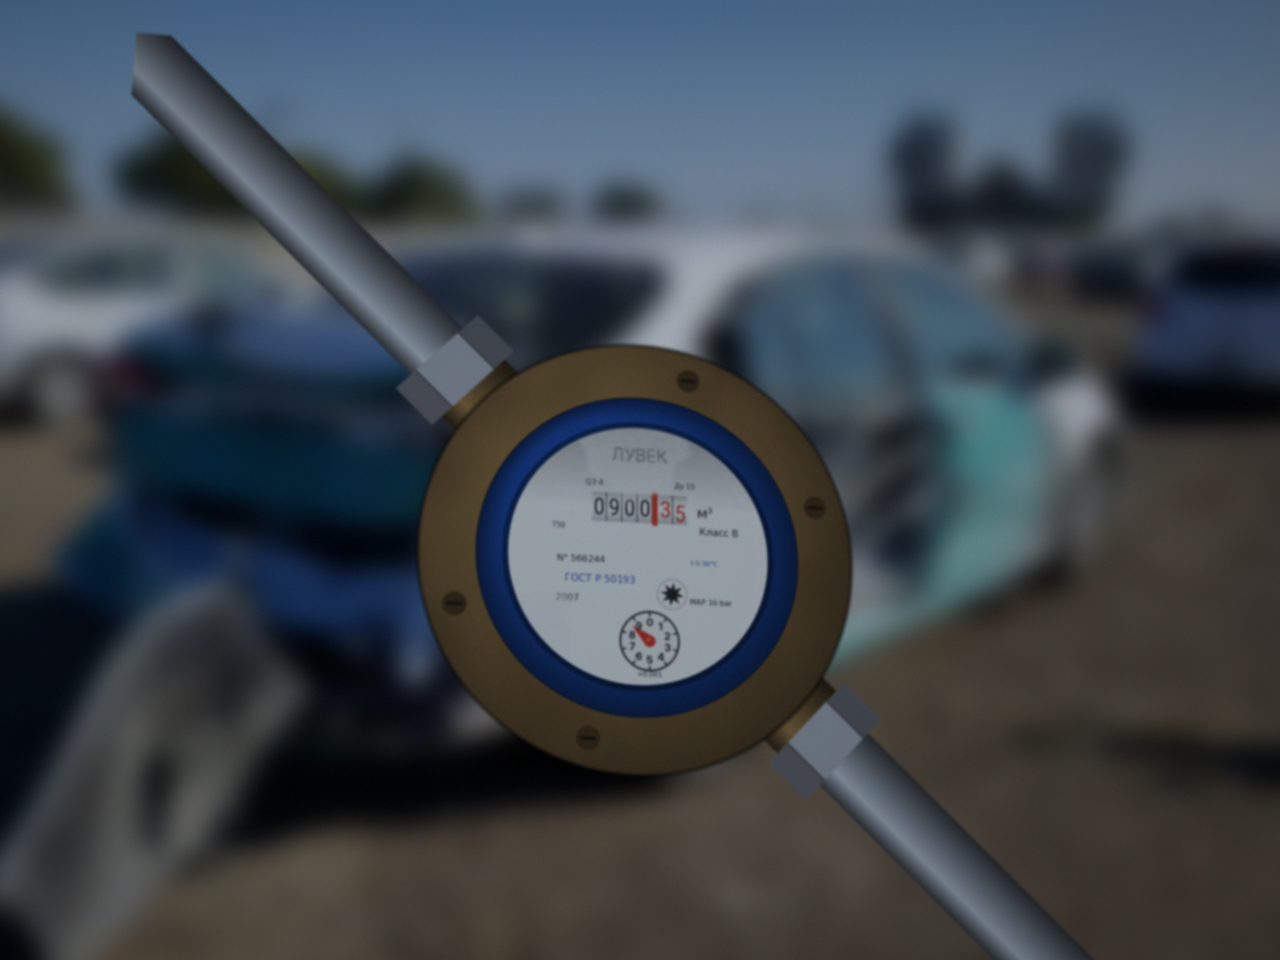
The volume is 900.348m³
